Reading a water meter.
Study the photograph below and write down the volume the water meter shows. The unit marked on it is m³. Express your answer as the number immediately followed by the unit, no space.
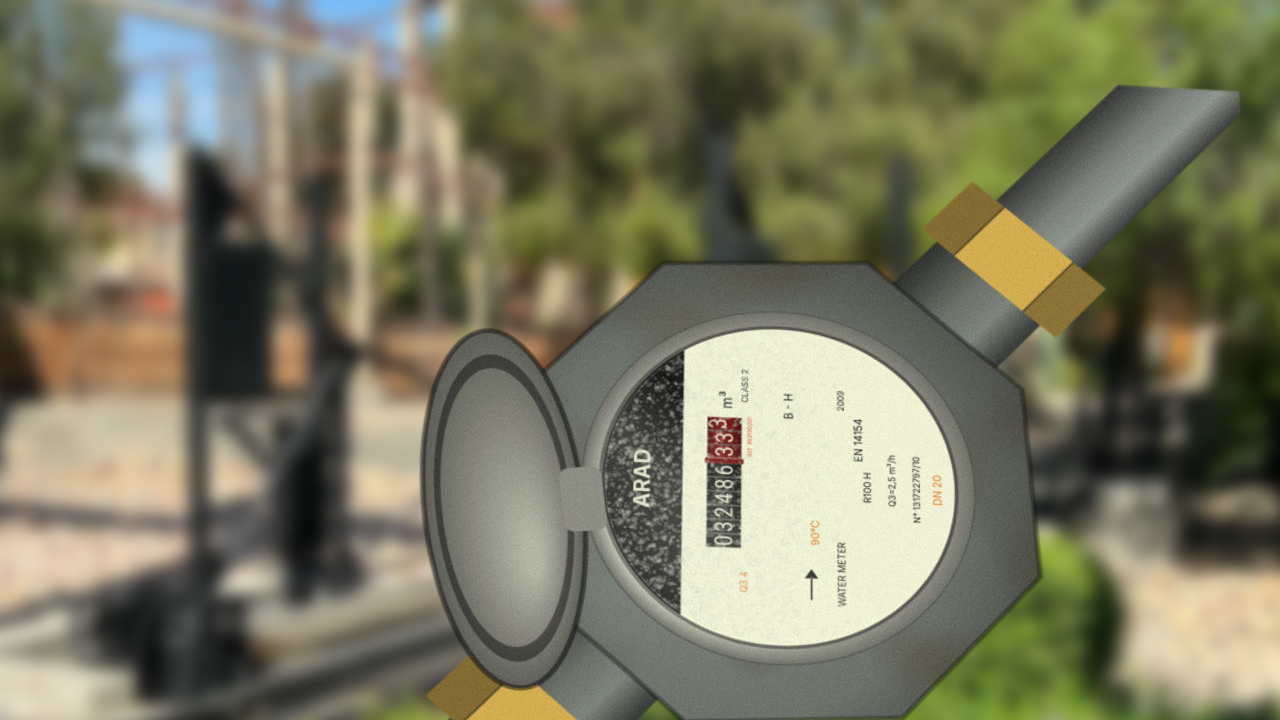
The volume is 32486.333m³
